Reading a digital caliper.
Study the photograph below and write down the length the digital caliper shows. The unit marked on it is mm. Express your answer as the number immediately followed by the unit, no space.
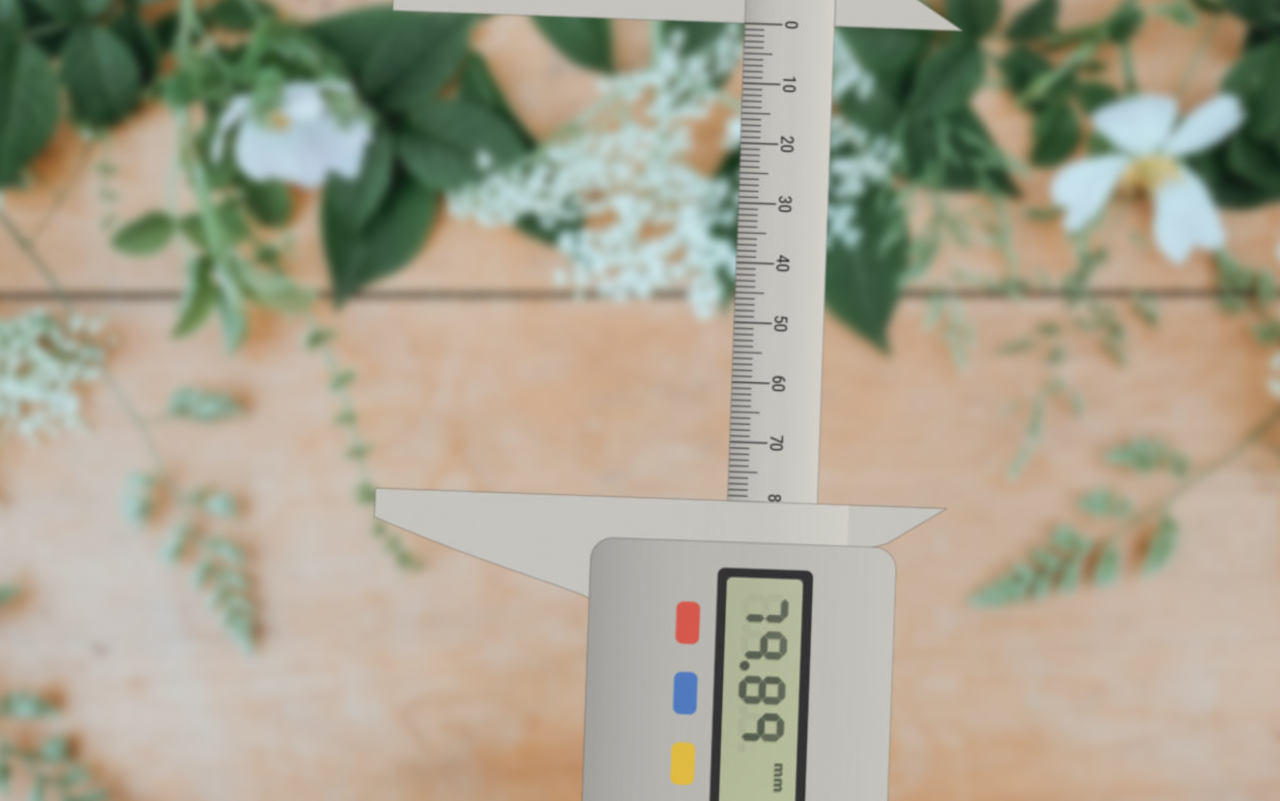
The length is 79.89mm
